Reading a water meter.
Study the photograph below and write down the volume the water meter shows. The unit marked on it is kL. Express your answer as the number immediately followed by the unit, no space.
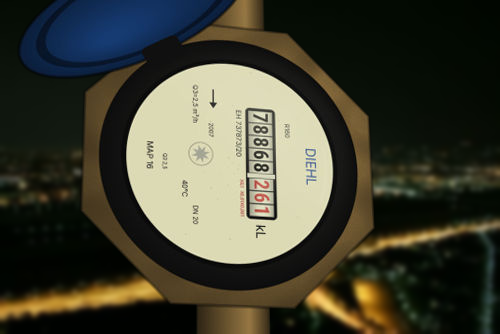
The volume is 78868.261kL
